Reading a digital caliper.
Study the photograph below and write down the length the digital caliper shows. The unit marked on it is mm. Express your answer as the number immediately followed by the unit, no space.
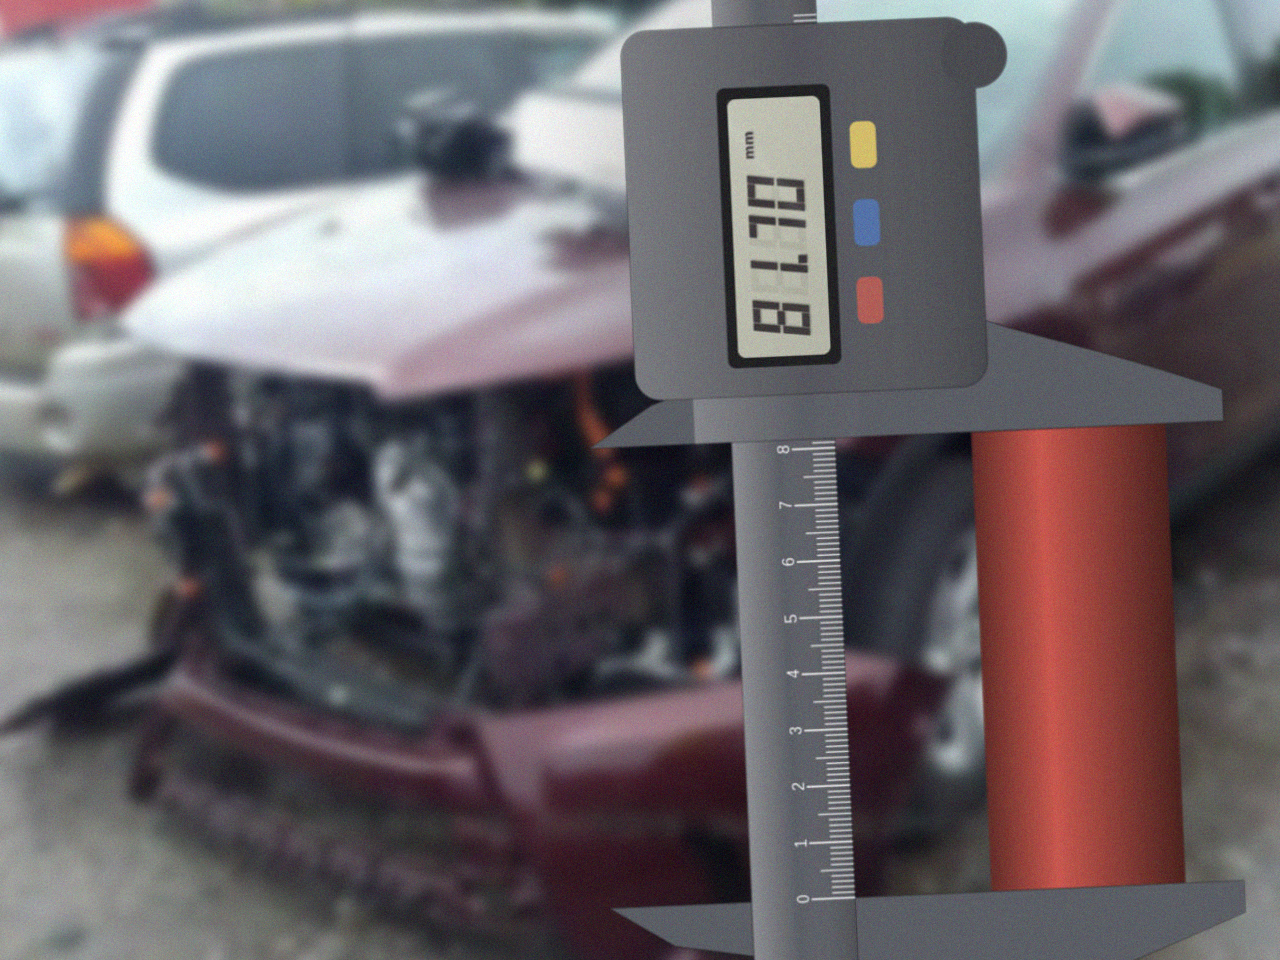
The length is 81.70mm
